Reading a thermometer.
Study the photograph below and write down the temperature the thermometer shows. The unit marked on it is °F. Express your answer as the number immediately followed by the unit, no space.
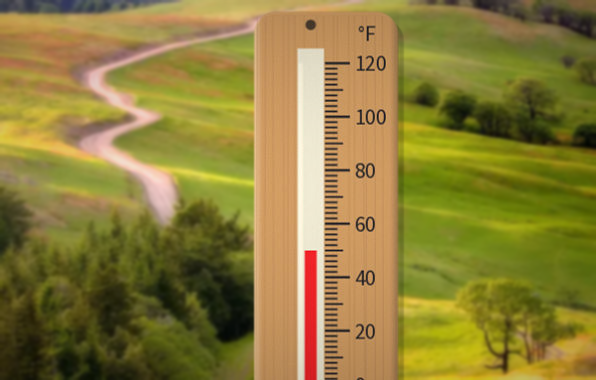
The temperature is 50°F
